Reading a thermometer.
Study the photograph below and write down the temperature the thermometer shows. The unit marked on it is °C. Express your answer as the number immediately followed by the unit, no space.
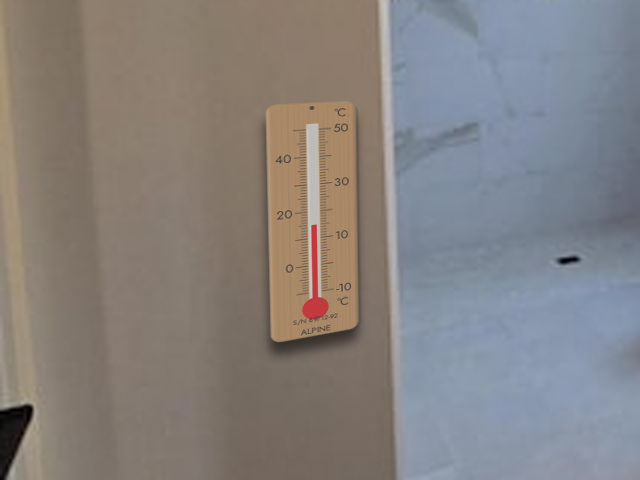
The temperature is 15°C
